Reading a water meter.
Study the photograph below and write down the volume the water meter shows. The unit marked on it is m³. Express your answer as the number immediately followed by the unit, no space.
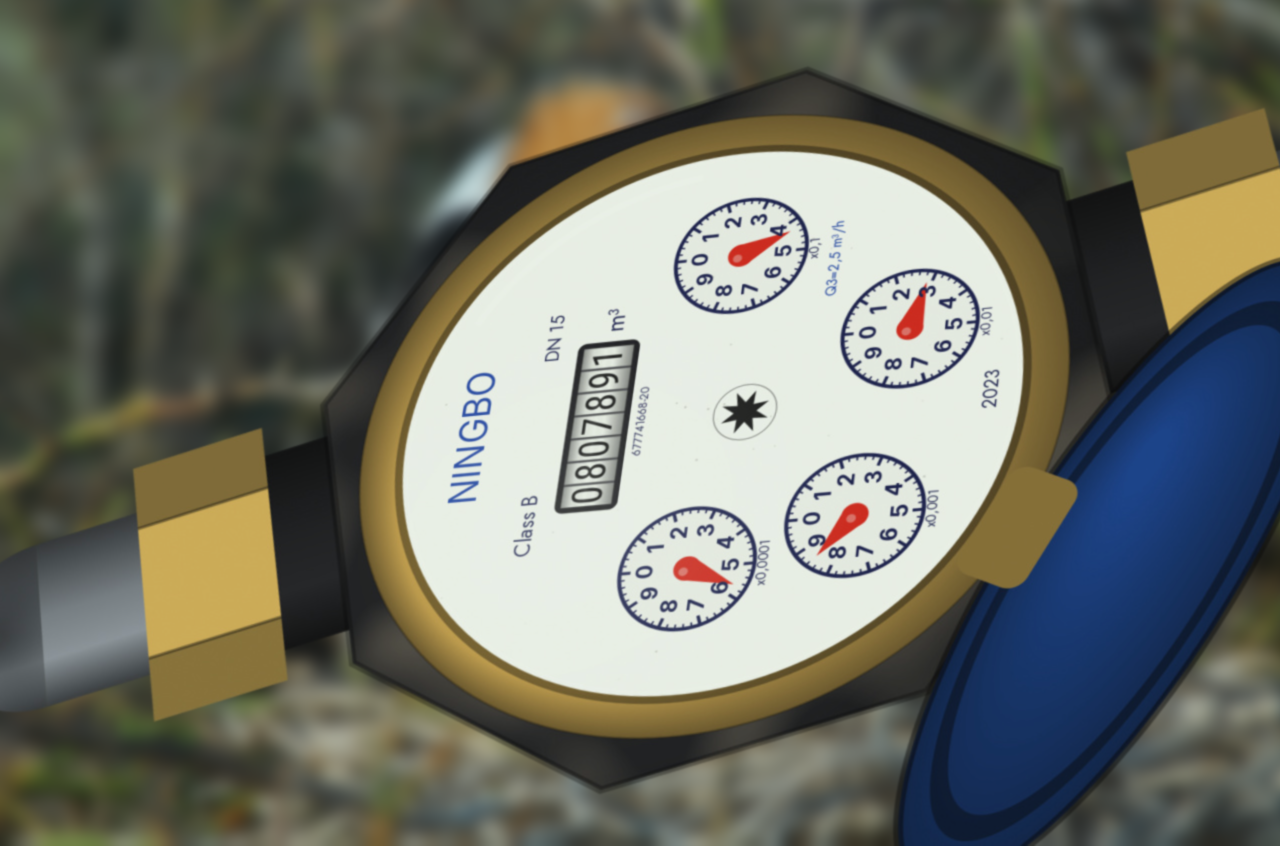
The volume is 807891.4285m³
